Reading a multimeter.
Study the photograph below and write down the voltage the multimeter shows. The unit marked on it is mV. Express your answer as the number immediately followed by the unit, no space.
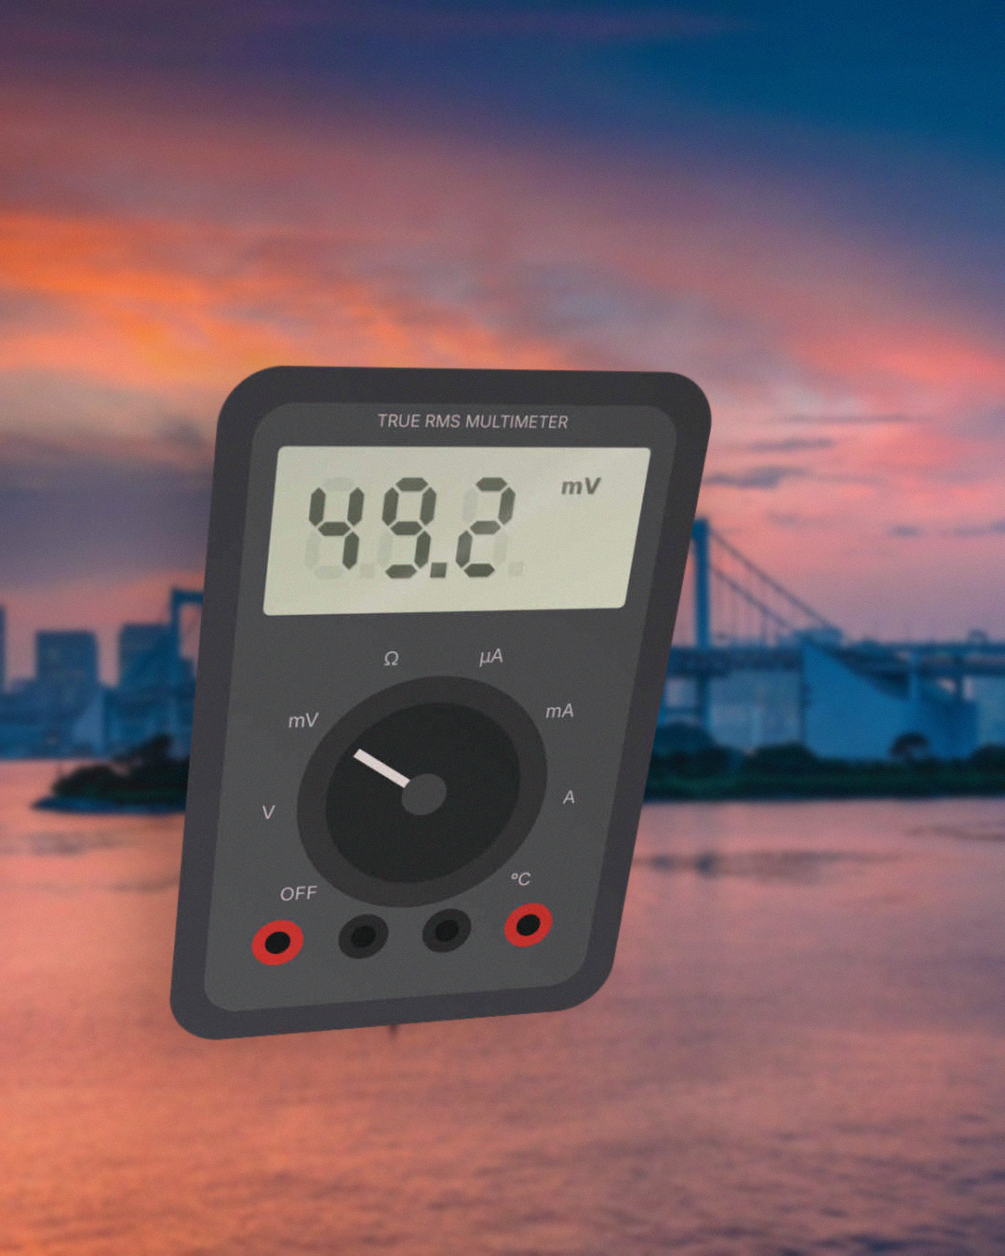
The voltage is 49.2mV
